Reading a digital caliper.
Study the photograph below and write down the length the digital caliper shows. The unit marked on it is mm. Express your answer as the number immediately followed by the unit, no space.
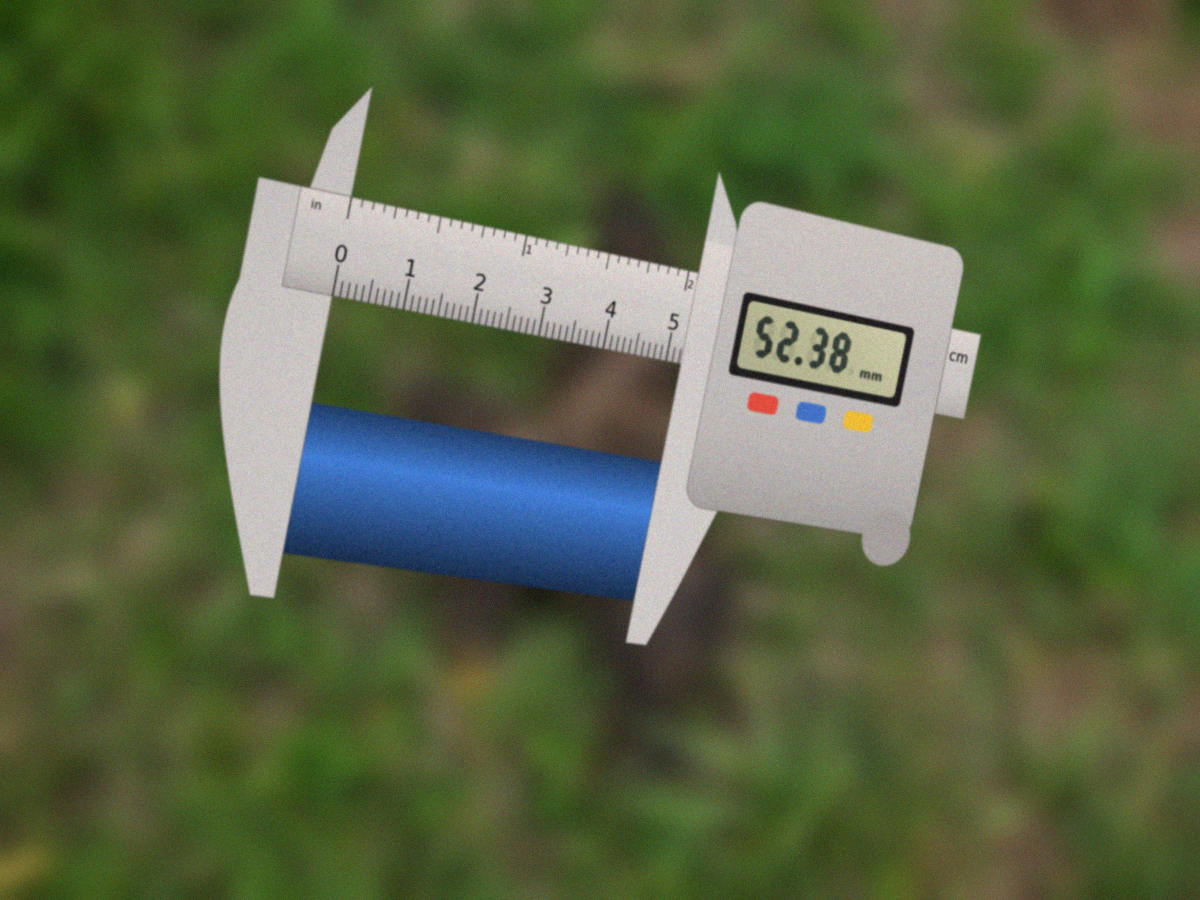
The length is 52.38mm
